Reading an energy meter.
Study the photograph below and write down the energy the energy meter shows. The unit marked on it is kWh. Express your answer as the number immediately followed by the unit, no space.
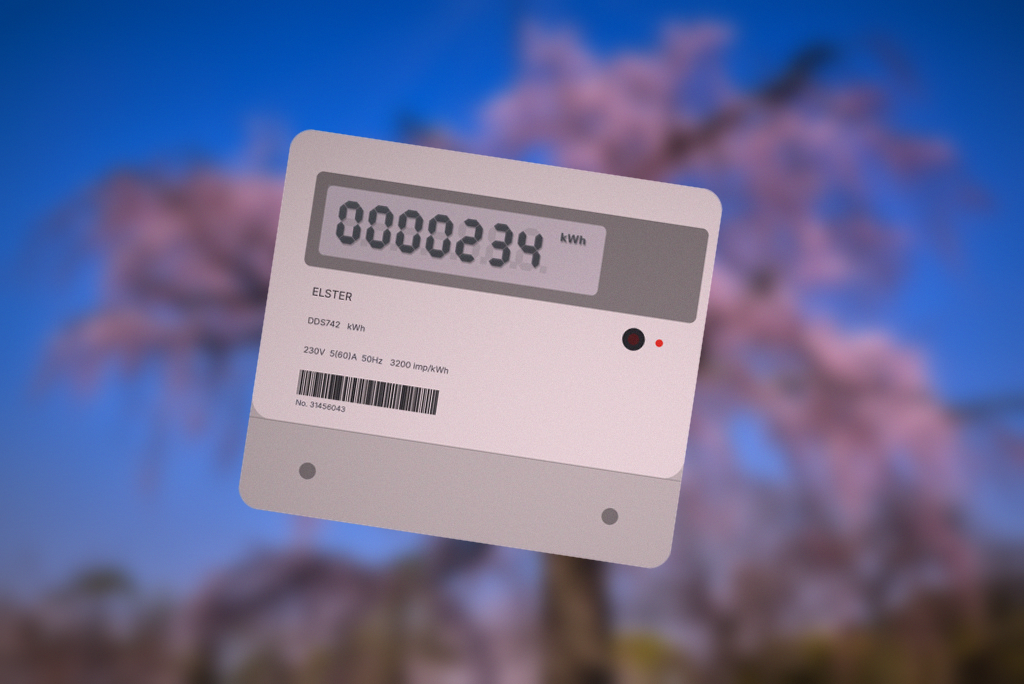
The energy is 234kWh
